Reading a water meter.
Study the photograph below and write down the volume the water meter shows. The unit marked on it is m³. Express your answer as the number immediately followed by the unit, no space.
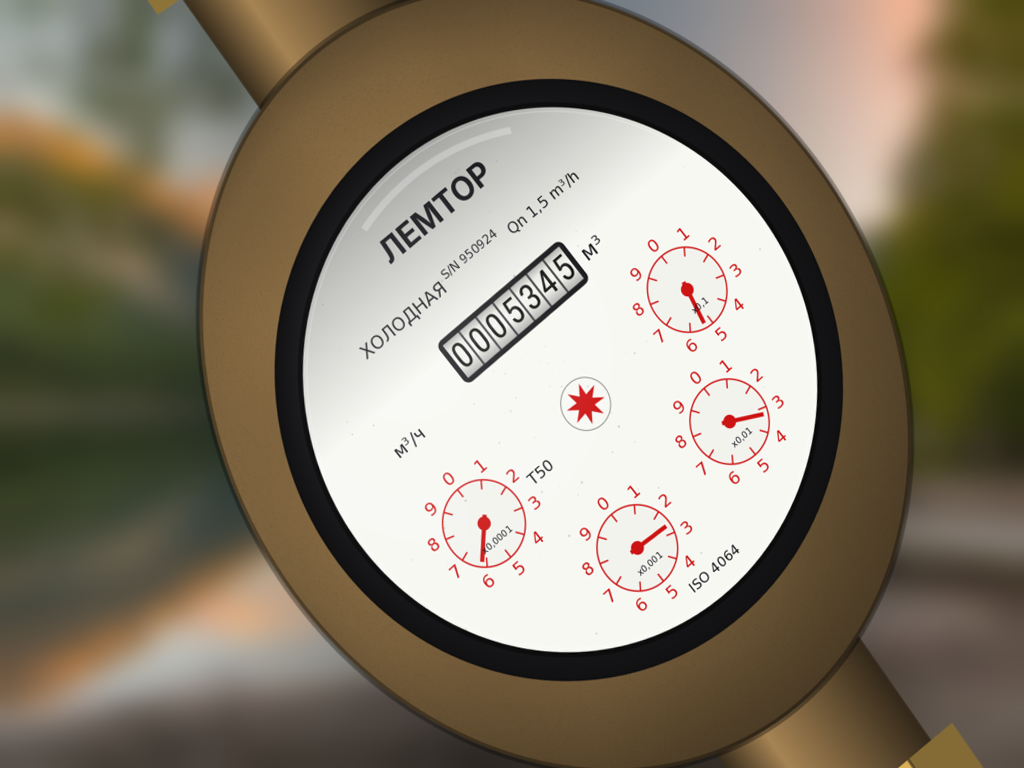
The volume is 5345.5326m³
